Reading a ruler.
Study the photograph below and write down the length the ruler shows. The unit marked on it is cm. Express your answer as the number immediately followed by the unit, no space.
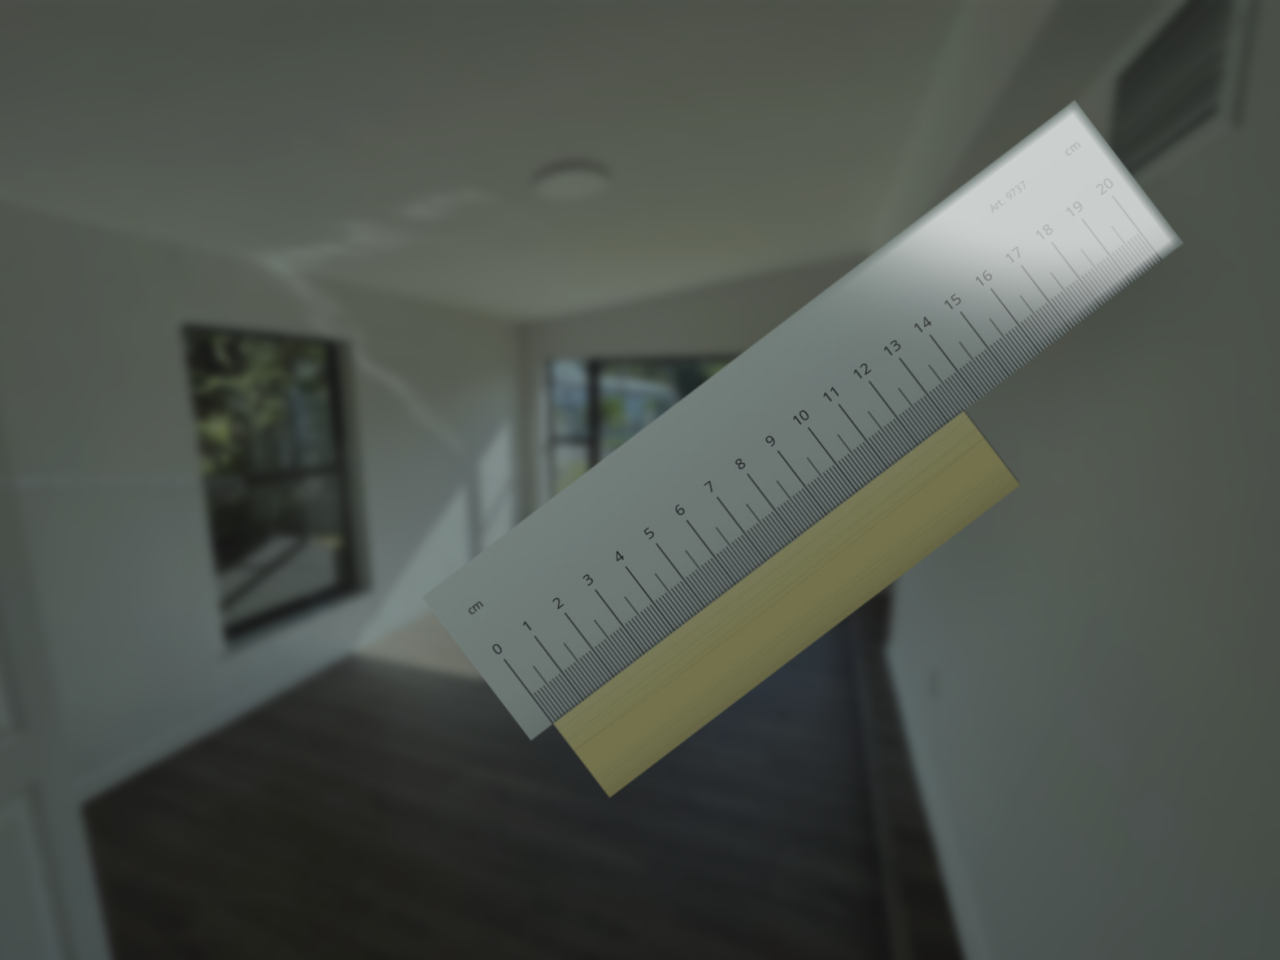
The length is 13.5cm
